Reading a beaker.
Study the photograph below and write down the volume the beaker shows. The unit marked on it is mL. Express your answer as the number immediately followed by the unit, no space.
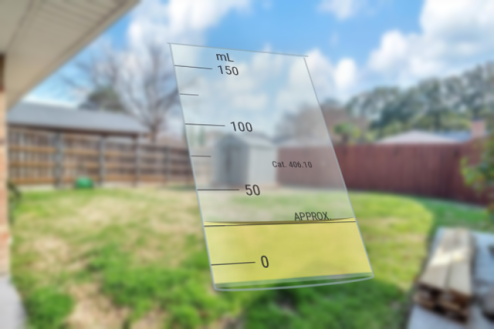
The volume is 25mL
